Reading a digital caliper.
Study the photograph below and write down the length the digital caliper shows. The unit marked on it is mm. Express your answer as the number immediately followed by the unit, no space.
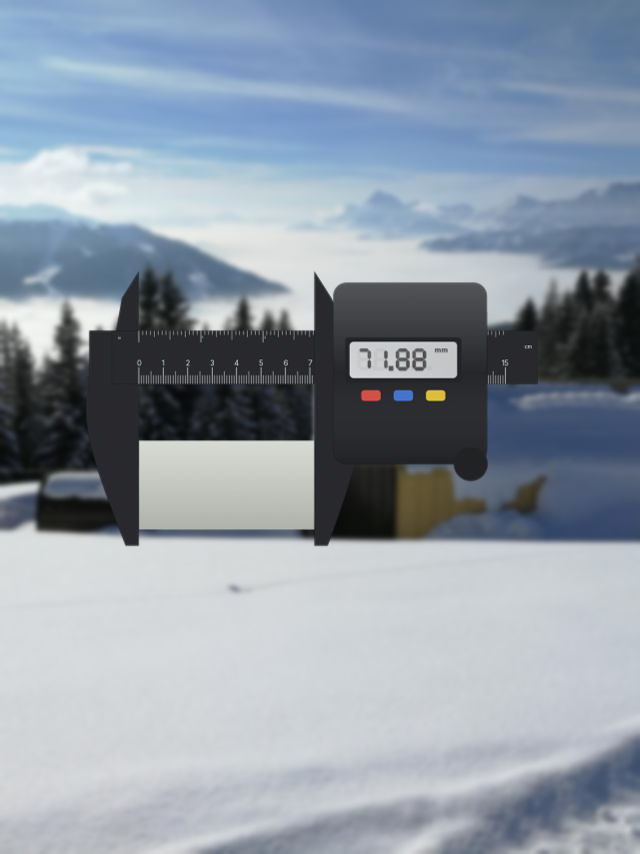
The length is 71.88mm
